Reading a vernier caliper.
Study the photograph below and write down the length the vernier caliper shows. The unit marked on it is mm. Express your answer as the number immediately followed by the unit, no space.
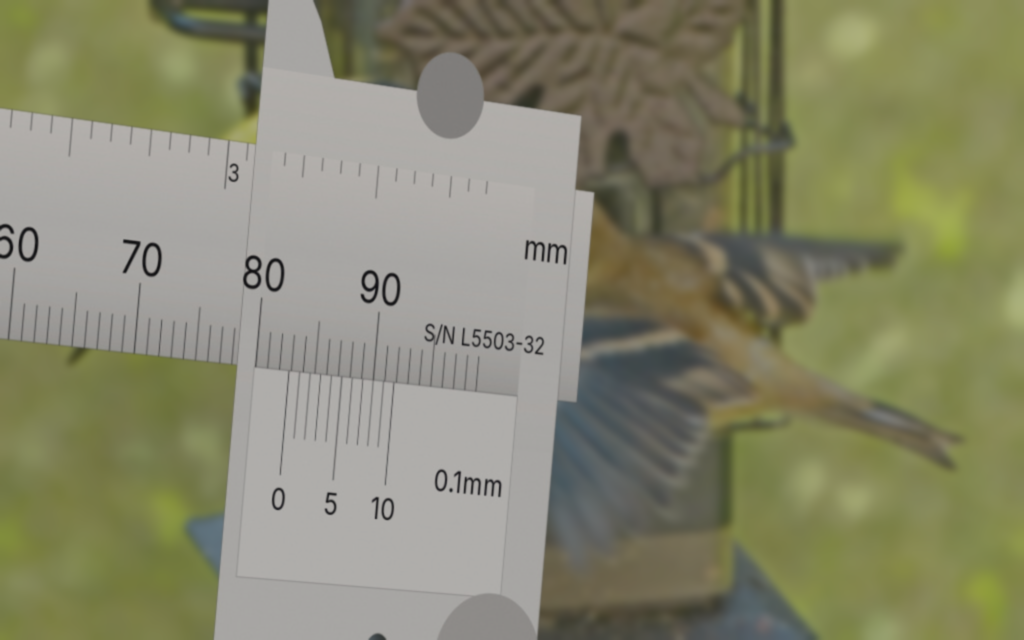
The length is 82.8mm
